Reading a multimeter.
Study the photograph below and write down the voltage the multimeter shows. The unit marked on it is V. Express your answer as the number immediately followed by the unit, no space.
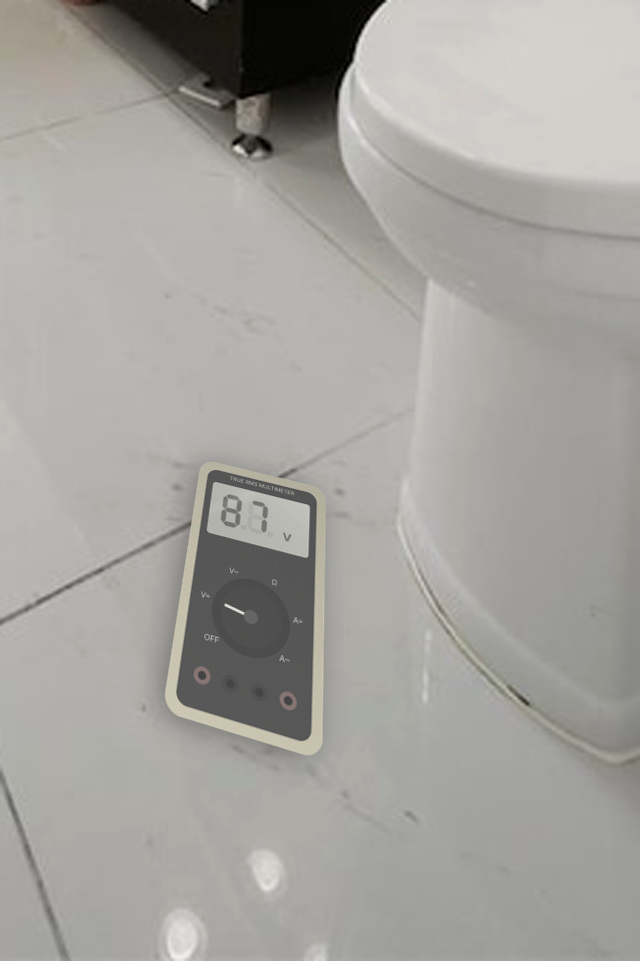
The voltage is 87V
